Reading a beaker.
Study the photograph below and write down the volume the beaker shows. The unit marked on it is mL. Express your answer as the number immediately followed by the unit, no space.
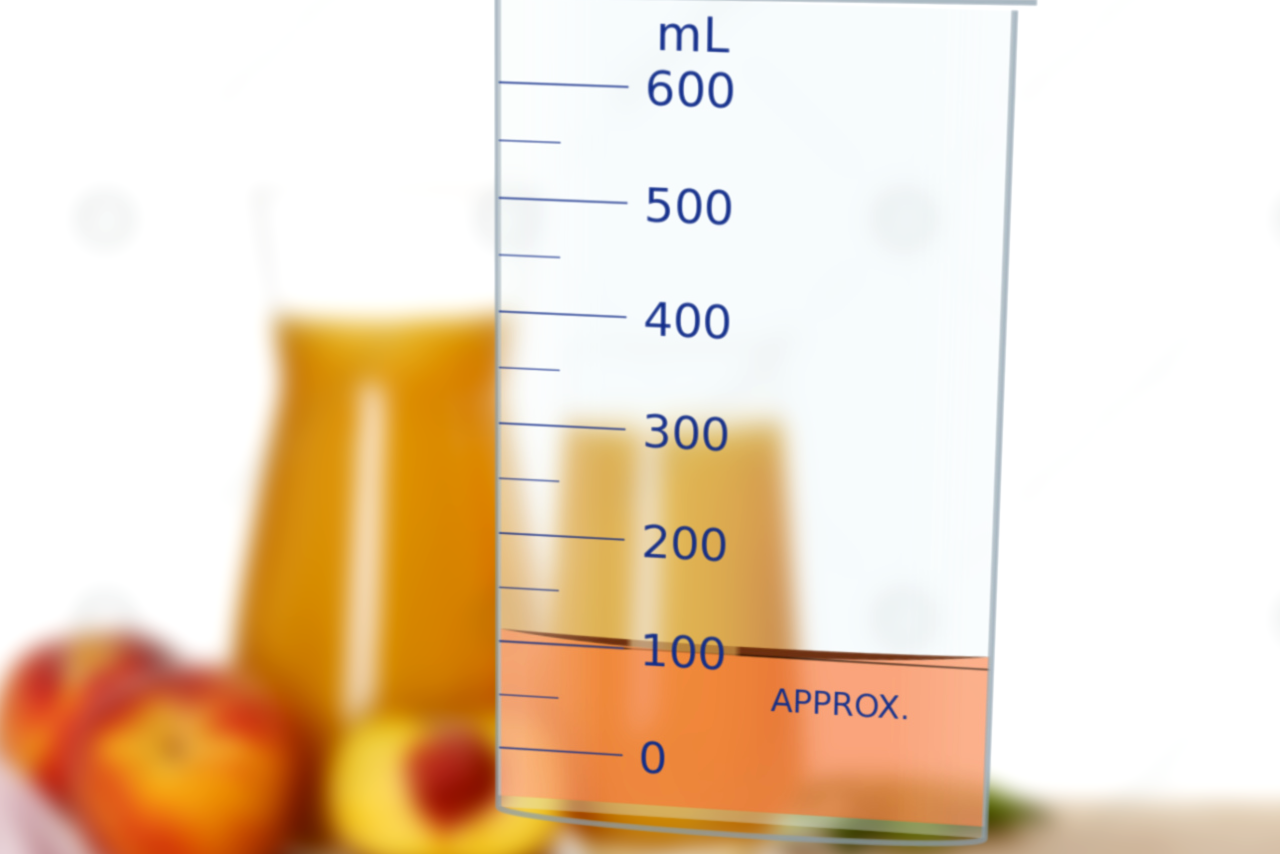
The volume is 100mL
